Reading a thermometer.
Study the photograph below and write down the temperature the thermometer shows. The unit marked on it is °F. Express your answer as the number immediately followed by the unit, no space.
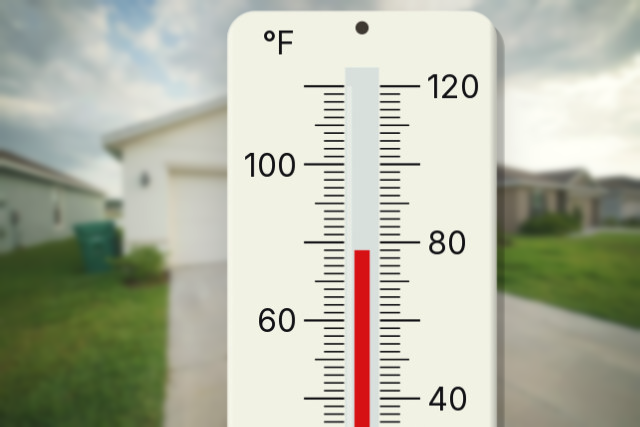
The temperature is 78°F
